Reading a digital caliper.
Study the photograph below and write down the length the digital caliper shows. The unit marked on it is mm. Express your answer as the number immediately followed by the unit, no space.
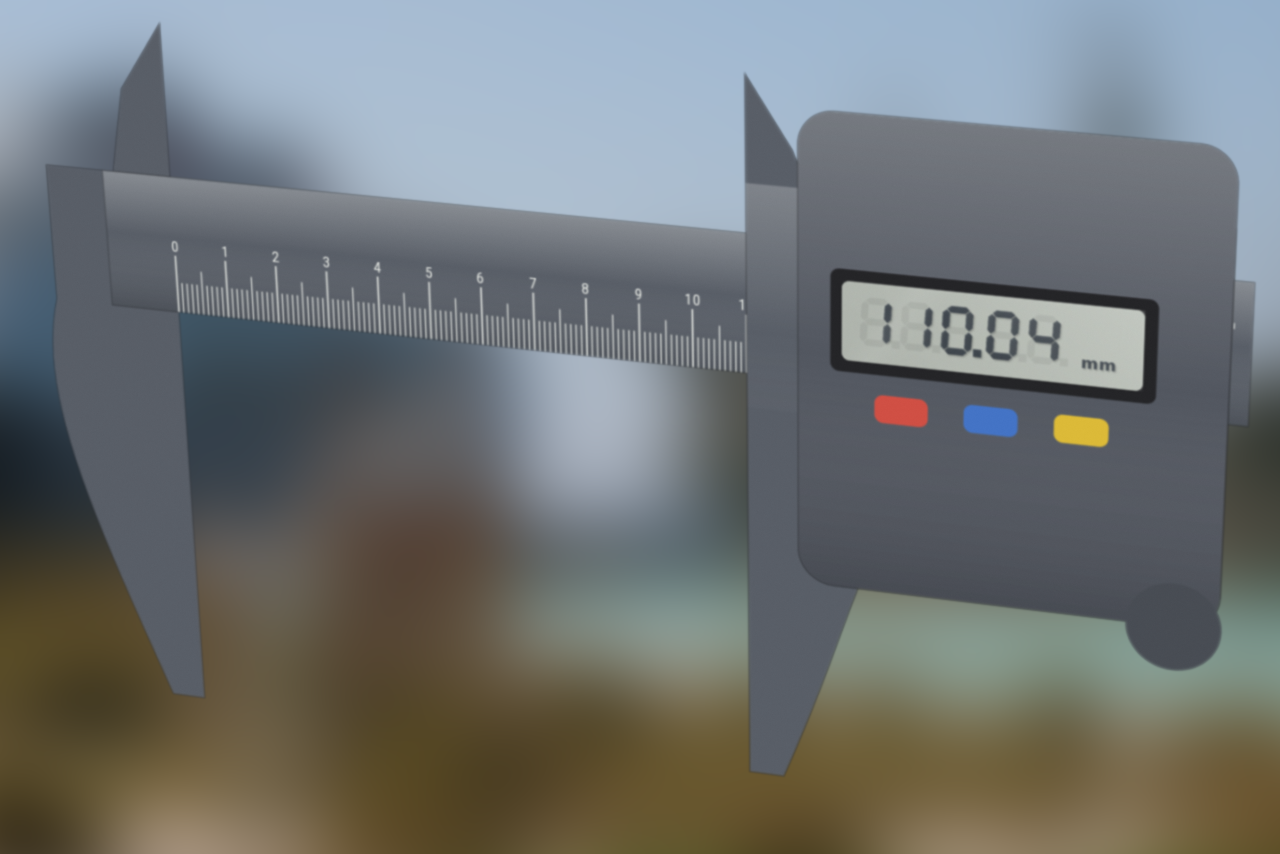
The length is 110.04mm
